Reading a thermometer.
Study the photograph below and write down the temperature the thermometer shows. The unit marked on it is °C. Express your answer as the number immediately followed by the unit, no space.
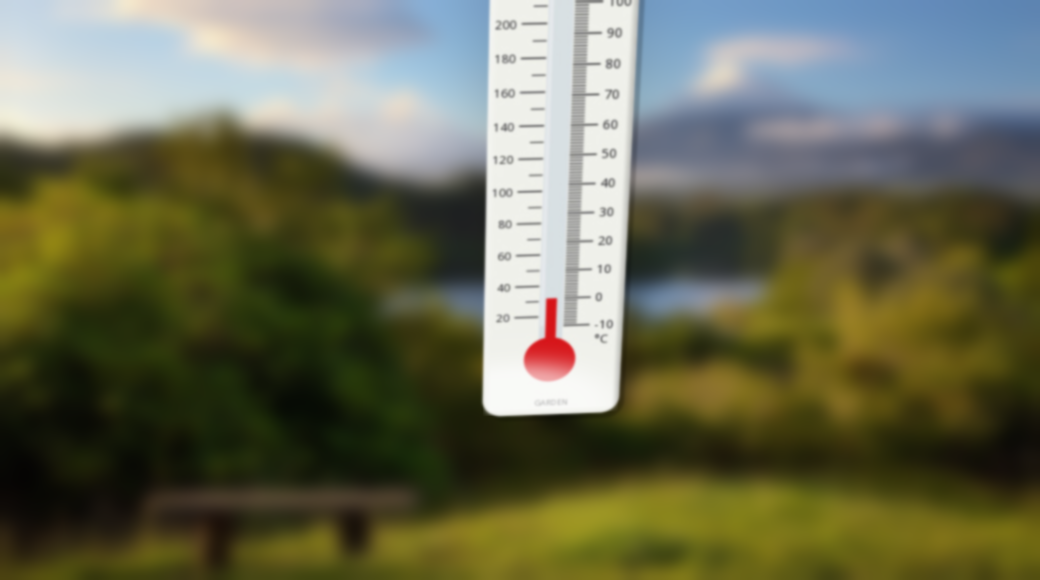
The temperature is 0°C
